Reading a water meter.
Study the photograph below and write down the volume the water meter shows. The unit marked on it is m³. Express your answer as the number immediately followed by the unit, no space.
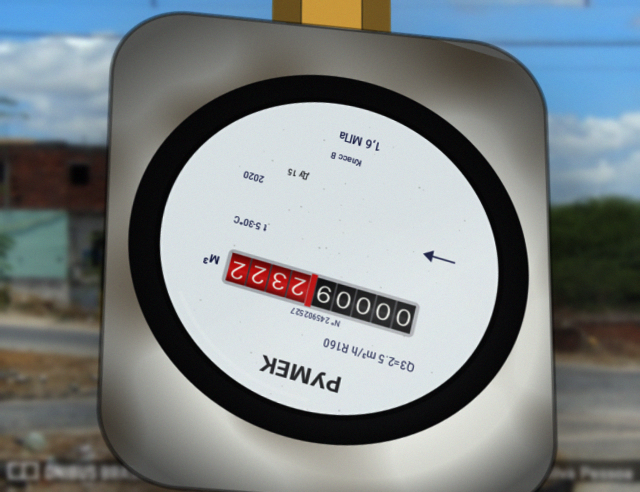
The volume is 9.2322m³
